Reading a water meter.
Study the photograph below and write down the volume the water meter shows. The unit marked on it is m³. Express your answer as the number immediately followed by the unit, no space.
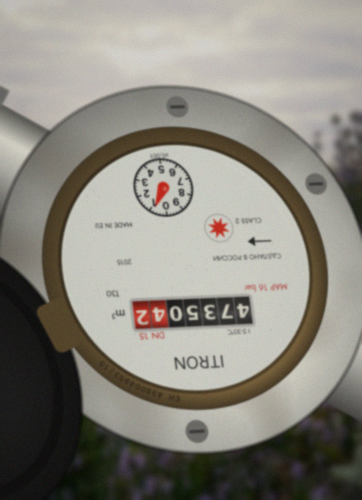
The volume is 47350.420m³
